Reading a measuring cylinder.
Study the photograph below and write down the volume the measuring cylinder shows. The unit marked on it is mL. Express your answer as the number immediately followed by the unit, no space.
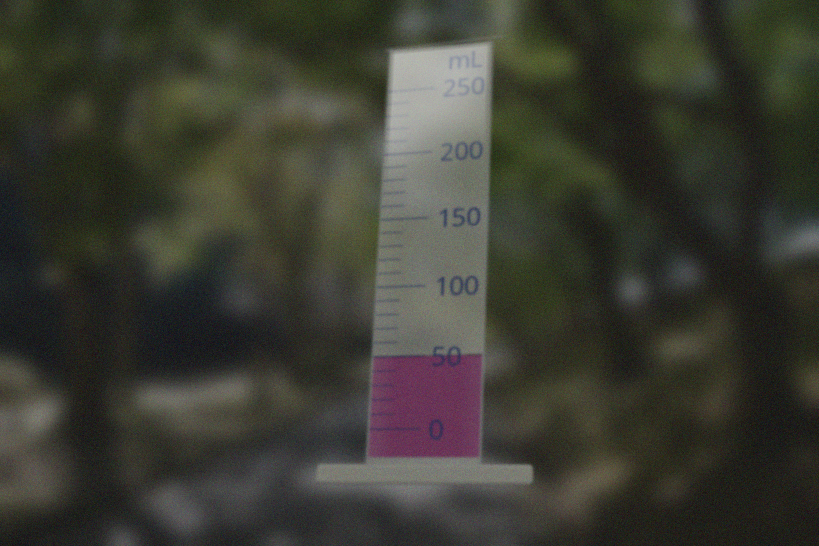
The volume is 50mL
